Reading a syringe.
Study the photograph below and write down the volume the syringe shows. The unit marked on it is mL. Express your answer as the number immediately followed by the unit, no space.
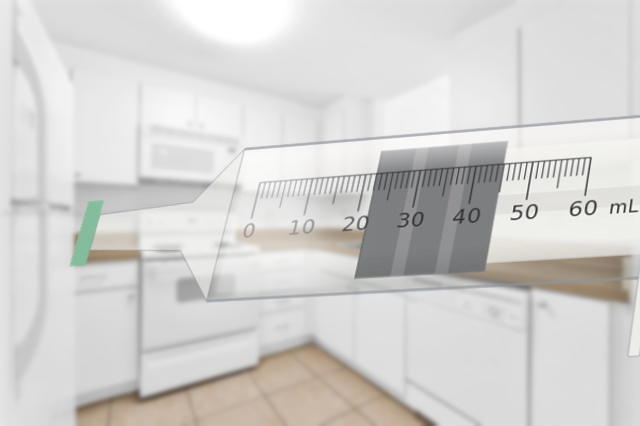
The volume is 22mL
